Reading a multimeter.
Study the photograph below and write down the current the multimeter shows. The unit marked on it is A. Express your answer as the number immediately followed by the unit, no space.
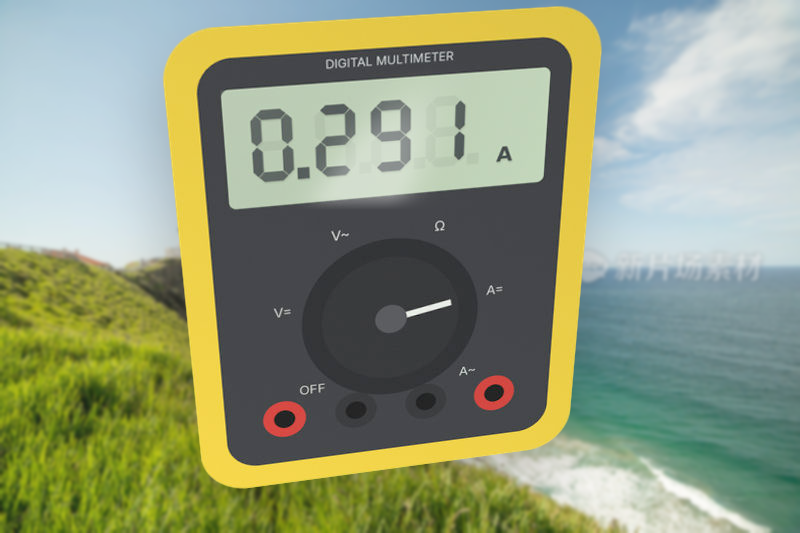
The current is 0.291A
